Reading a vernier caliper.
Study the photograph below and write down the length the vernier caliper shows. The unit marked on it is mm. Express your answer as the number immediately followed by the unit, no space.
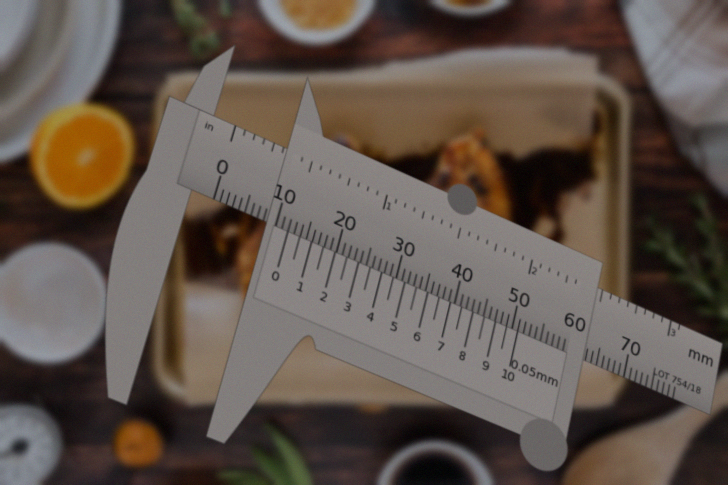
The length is 12.0mm
